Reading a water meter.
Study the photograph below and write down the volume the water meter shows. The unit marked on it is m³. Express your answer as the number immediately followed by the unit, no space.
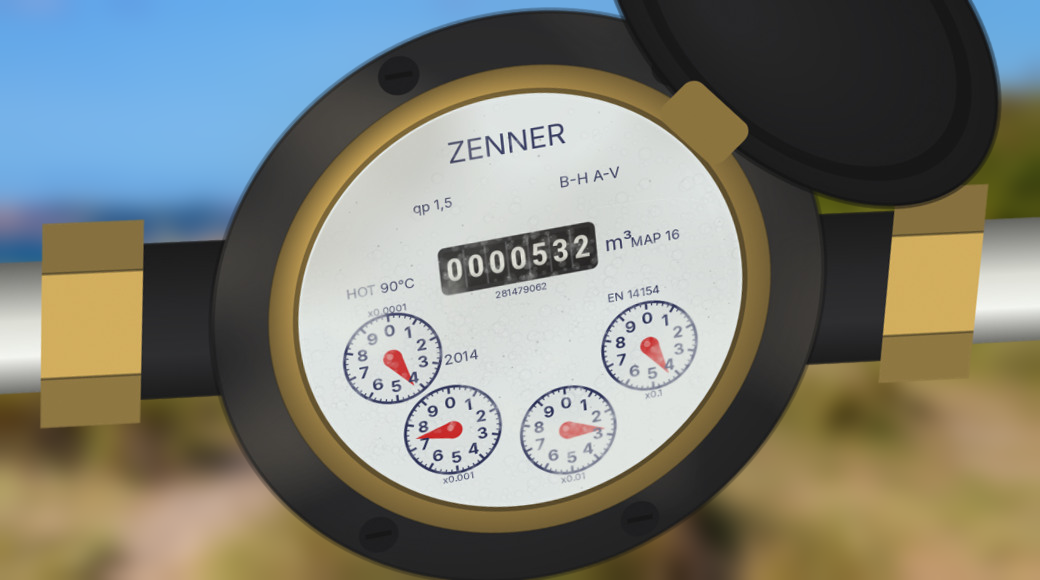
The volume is 532.4274m³
